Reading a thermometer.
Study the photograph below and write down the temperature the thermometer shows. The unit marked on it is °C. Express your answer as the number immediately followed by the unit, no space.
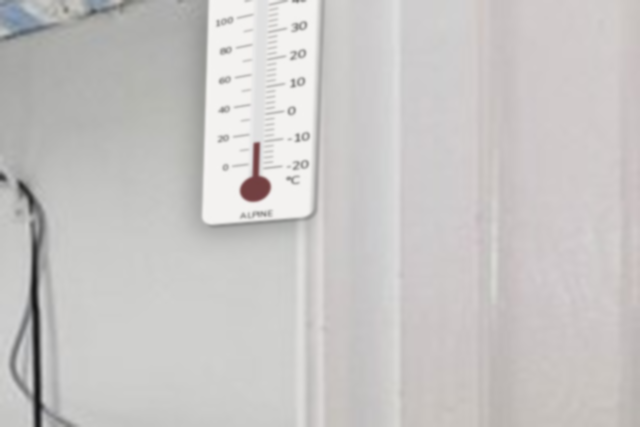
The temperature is -10°C
